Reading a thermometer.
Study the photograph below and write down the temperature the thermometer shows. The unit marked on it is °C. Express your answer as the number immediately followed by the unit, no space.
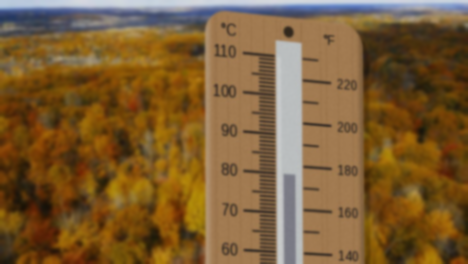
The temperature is 80°C
